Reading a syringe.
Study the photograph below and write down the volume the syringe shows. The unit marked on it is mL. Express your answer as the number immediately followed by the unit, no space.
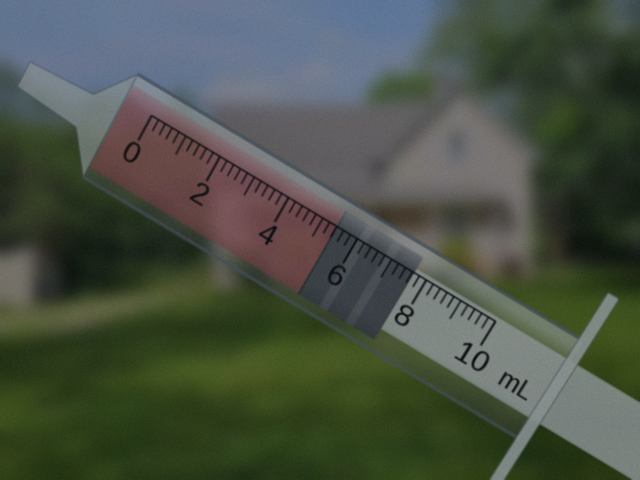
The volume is 5.4mL
